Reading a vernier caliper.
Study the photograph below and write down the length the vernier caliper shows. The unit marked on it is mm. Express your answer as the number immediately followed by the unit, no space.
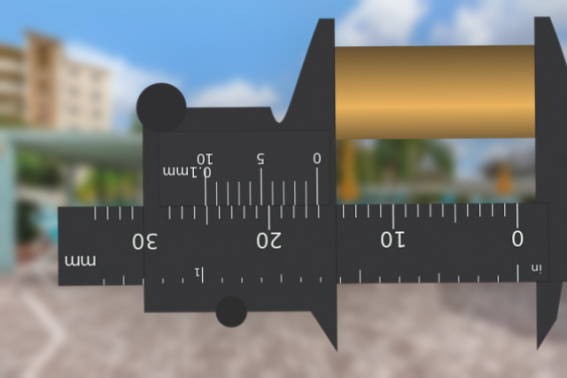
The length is 16.1mm
